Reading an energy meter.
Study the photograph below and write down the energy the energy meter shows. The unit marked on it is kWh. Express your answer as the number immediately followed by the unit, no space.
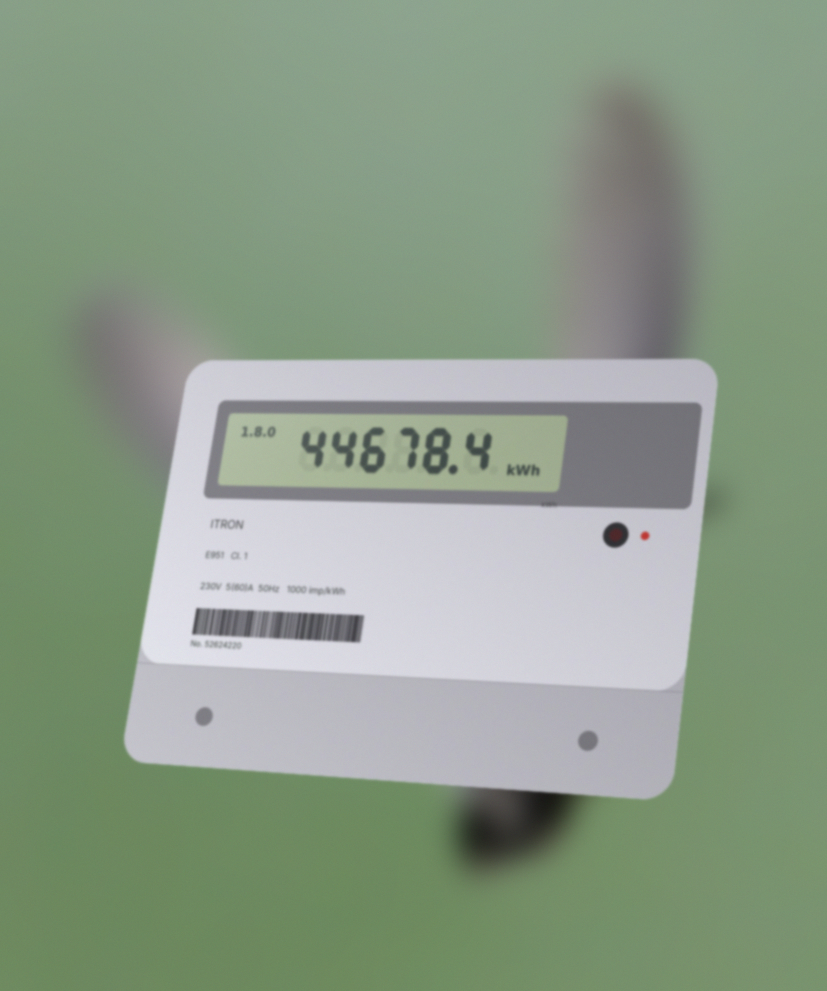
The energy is 44678.4kWh
